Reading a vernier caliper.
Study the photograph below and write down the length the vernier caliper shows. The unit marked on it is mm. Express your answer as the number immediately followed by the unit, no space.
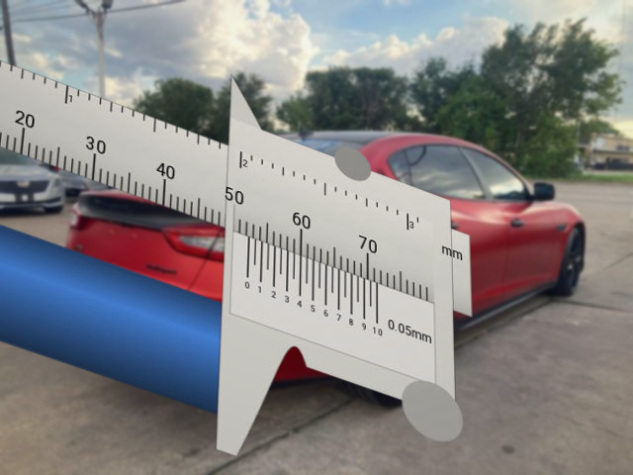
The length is 52.4mm
